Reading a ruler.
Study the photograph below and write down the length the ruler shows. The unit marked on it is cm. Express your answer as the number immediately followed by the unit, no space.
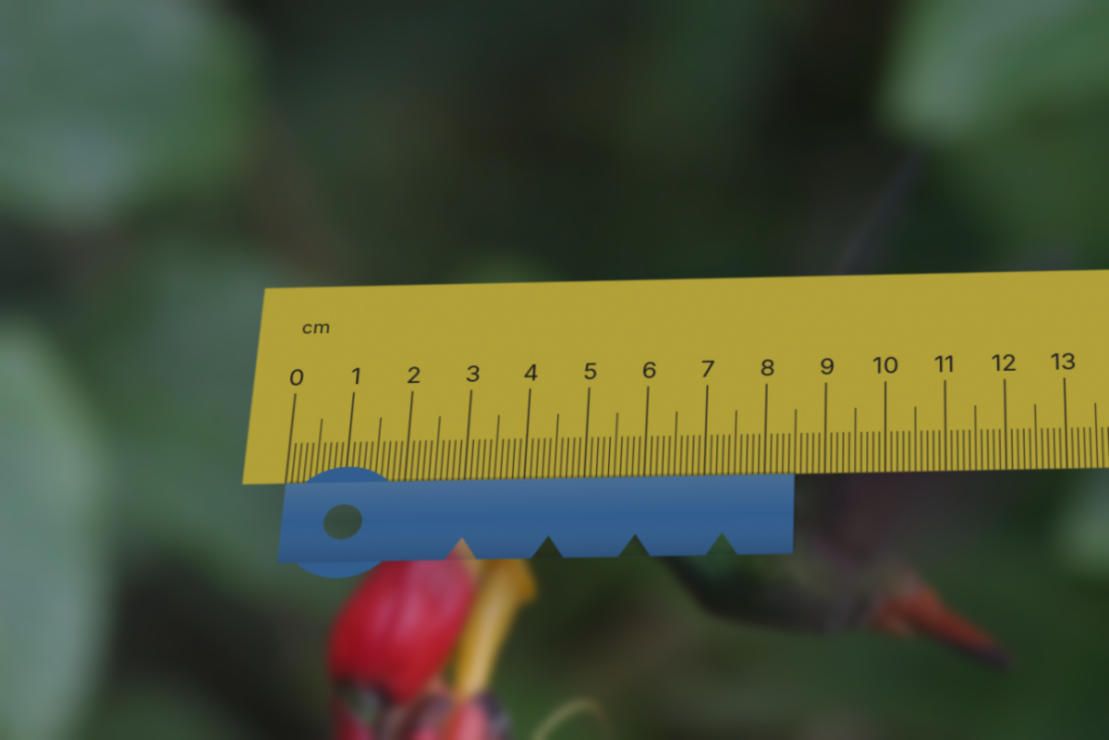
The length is 8.5cm
